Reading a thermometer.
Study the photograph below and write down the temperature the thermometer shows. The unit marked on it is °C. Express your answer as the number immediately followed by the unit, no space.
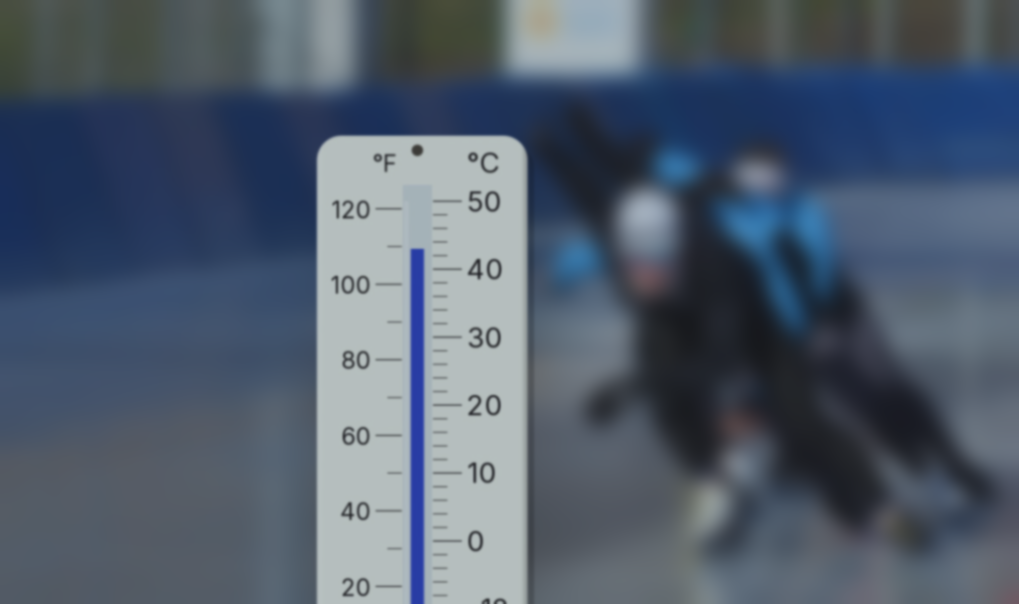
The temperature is 43°C
